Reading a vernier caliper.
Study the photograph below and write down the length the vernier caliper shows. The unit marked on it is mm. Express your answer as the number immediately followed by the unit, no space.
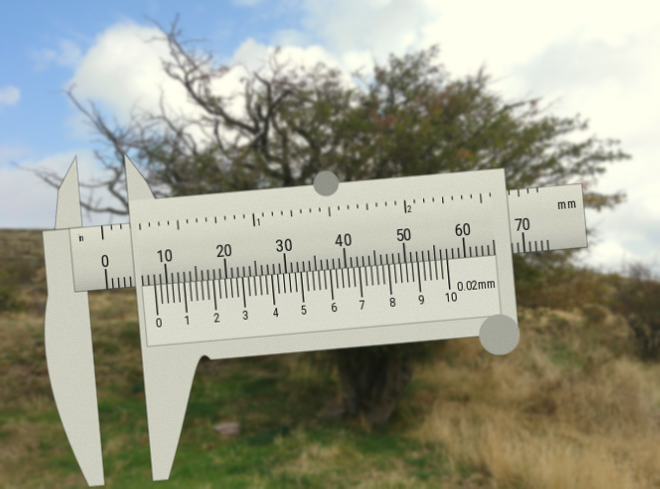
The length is 8.0mm
